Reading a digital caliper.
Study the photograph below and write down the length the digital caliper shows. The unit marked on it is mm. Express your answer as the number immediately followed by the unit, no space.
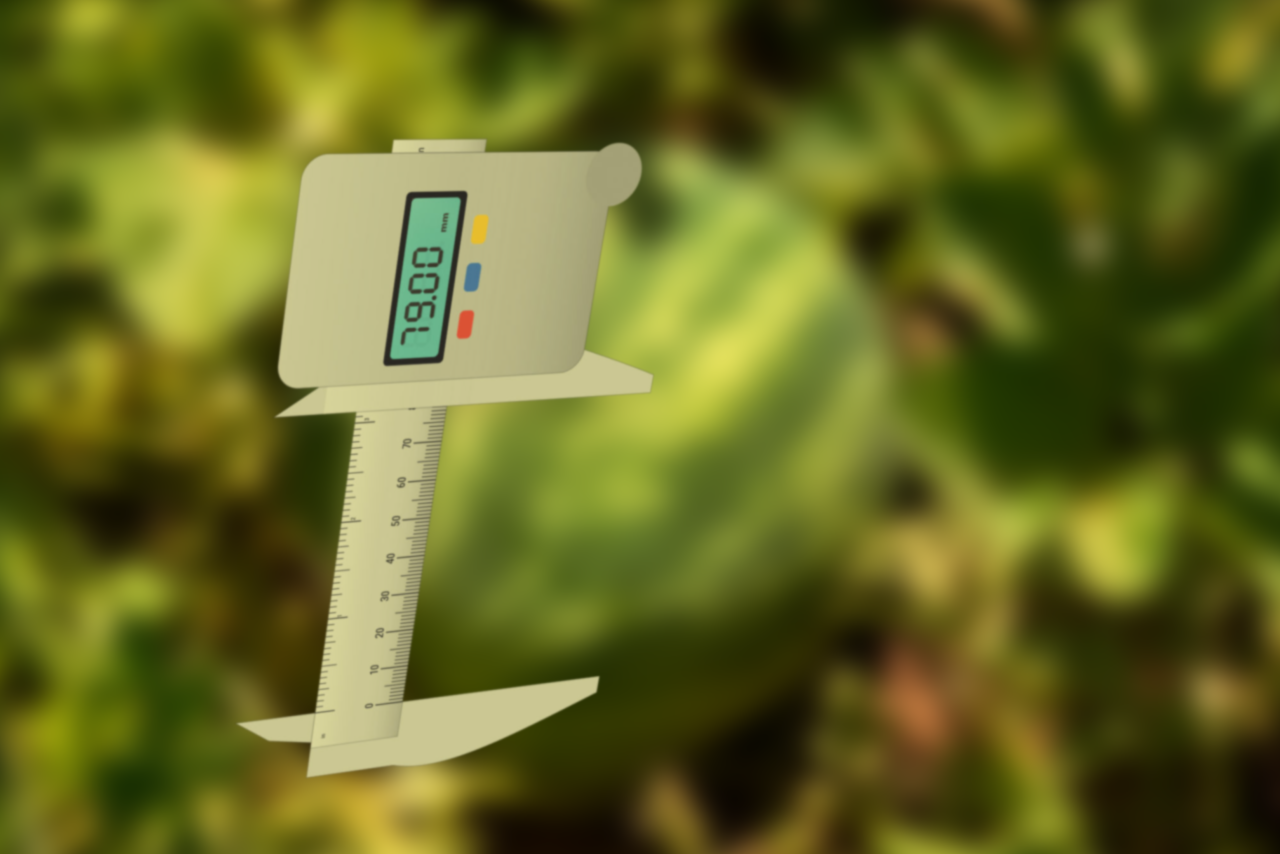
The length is 79.00mm
